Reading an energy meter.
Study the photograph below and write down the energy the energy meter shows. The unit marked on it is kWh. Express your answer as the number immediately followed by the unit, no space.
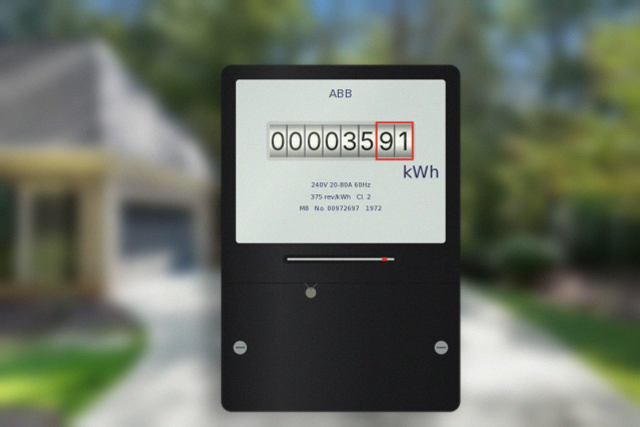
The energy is 35.91kWh
